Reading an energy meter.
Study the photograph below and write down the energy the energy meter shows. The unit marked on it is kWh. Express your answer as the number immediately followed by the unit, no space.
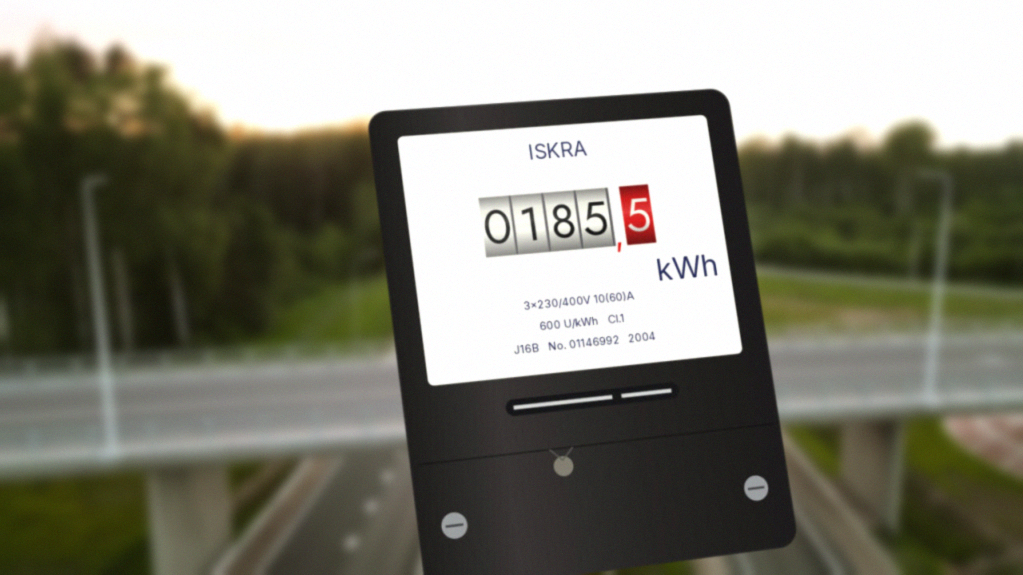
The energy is 185.5kWh
